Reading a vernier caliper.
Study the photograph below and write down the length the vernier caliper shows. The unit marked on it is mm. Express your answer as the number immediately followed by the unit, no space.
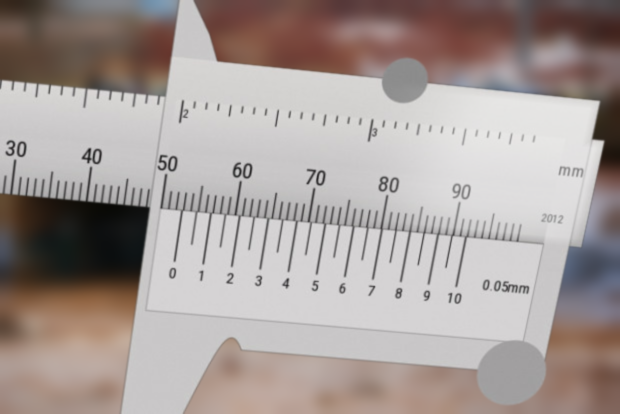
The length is 52.8mm
